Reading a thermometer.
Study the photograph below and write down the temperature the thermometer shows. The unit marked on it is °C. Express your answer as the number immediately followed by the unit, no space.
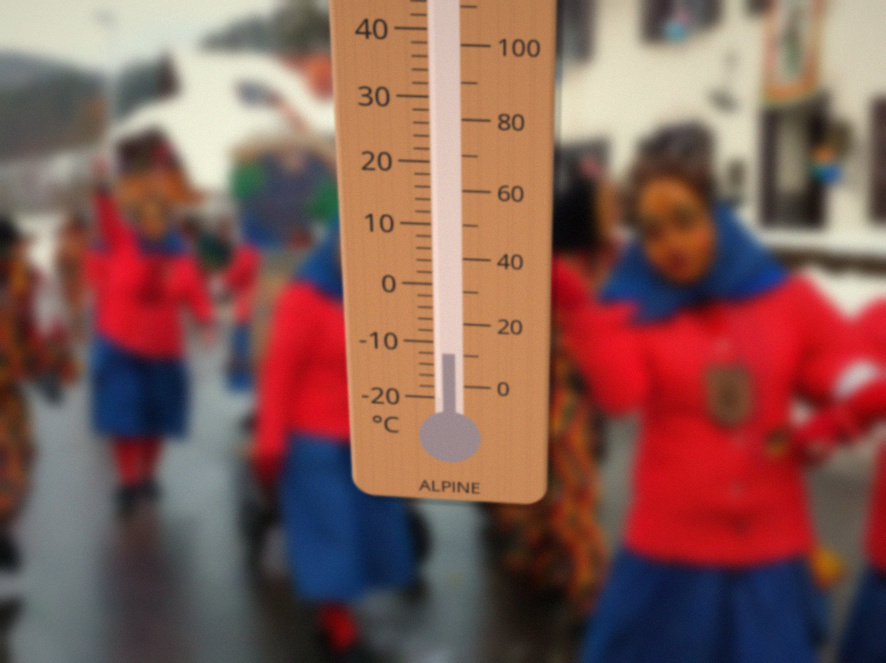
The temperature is -12°C
